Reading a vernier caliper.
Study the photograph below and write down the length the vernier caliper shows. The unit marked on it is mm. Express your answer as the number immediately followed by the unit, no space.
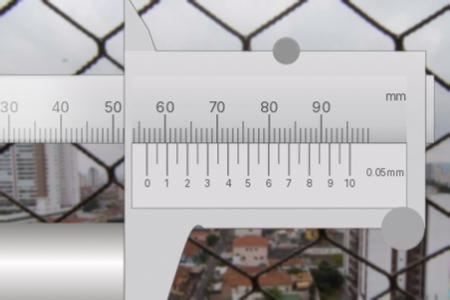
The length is 56.5mm
